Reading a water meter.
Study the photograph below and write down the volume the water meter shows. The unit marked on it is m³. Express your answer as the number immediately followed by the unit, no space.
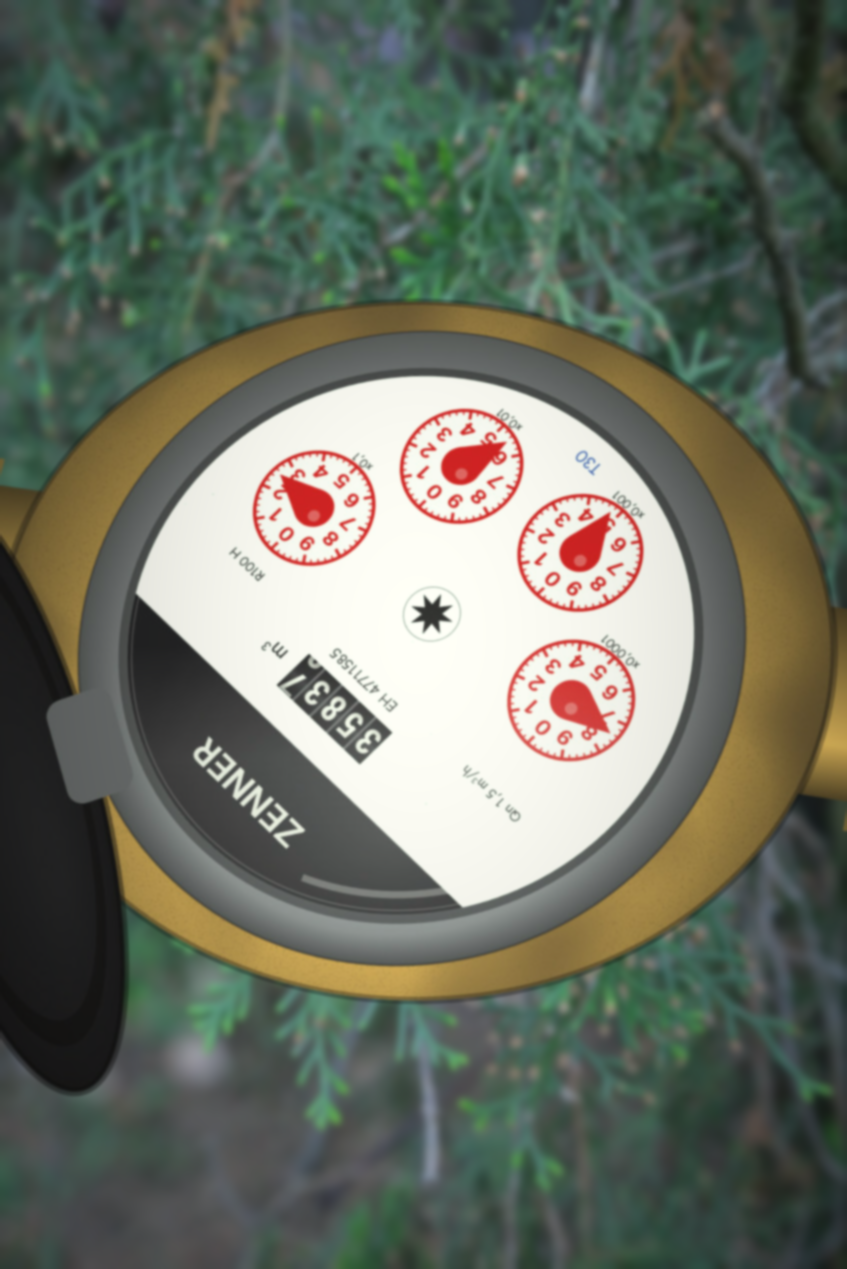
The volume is 35837.2547m³
